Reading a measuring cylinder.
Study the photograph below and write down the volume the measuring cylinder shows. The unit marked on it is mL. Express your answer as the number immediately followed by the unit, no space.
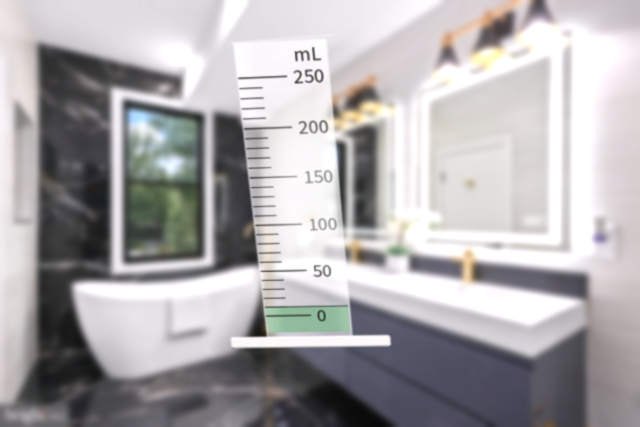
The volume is 10mL
